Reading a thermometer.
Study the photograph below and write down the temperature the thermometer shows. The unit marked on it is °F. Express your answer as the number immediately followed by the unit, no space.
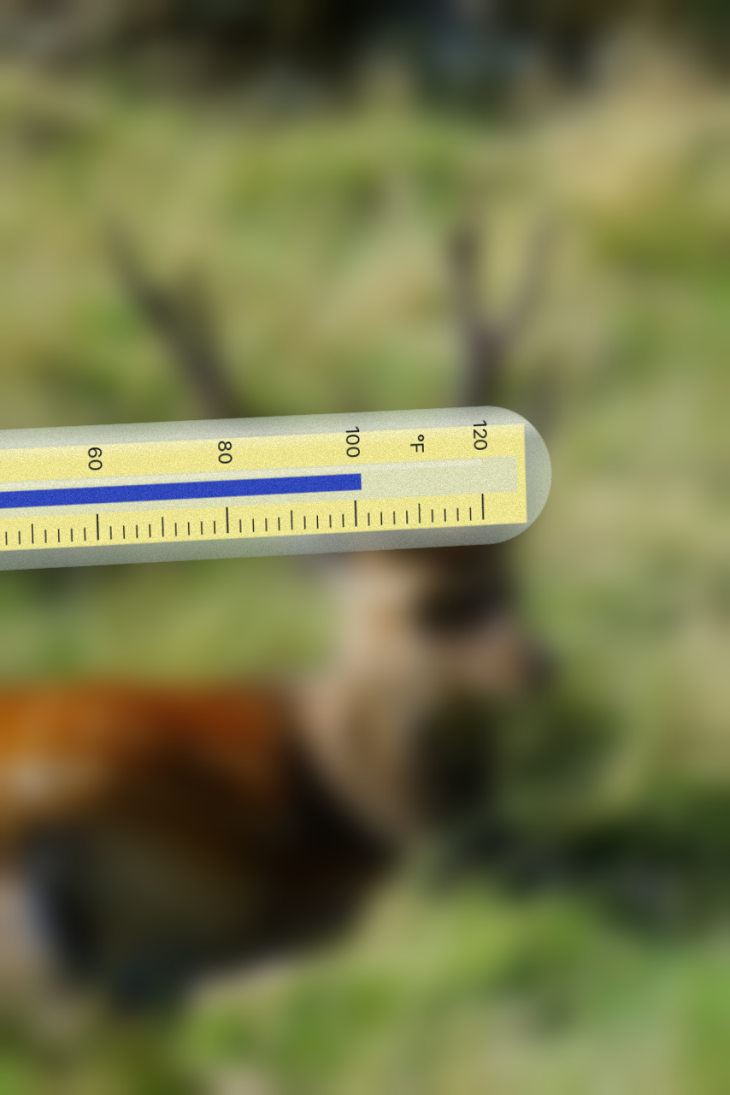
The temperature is 101°F
